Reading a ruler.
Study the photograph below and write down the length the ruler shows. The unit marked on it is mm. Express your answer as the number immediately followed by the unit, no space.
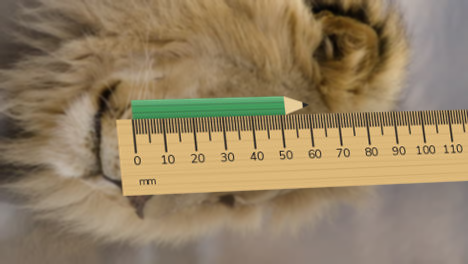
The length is 60mm
